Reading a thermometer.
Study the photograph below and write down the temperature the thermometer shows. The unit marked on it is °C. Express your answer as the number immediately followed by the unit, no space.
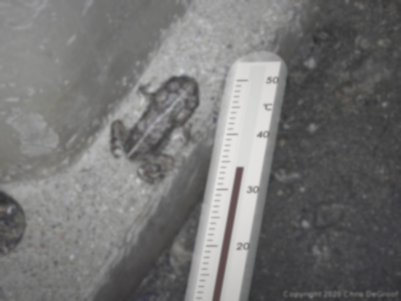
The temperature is 34°C
